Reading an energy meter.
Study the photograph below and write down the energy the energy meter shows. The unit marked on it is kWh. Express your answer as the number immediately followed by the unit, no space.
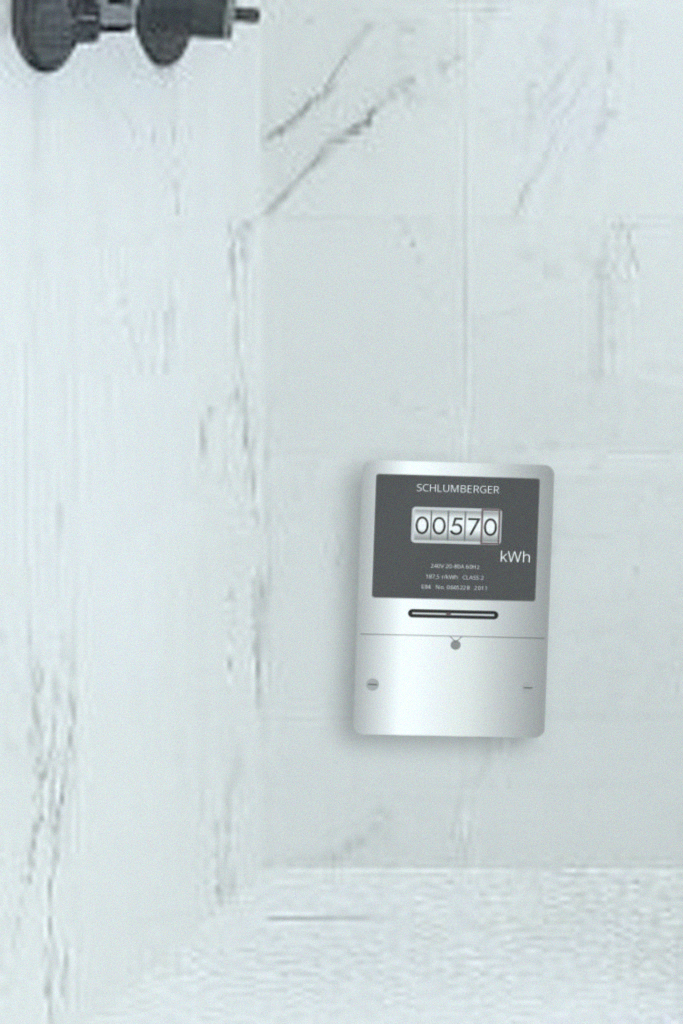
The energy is 57.0kWh
